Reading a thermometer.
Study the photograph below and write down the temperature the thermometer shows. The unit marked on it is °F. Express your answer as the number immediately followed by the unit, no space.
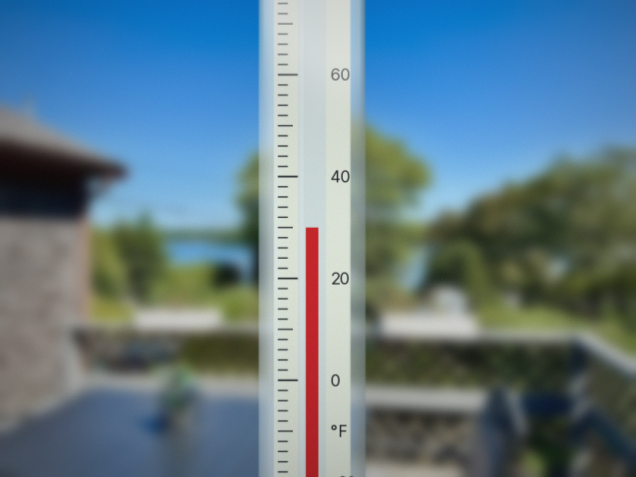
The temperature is 30°F
